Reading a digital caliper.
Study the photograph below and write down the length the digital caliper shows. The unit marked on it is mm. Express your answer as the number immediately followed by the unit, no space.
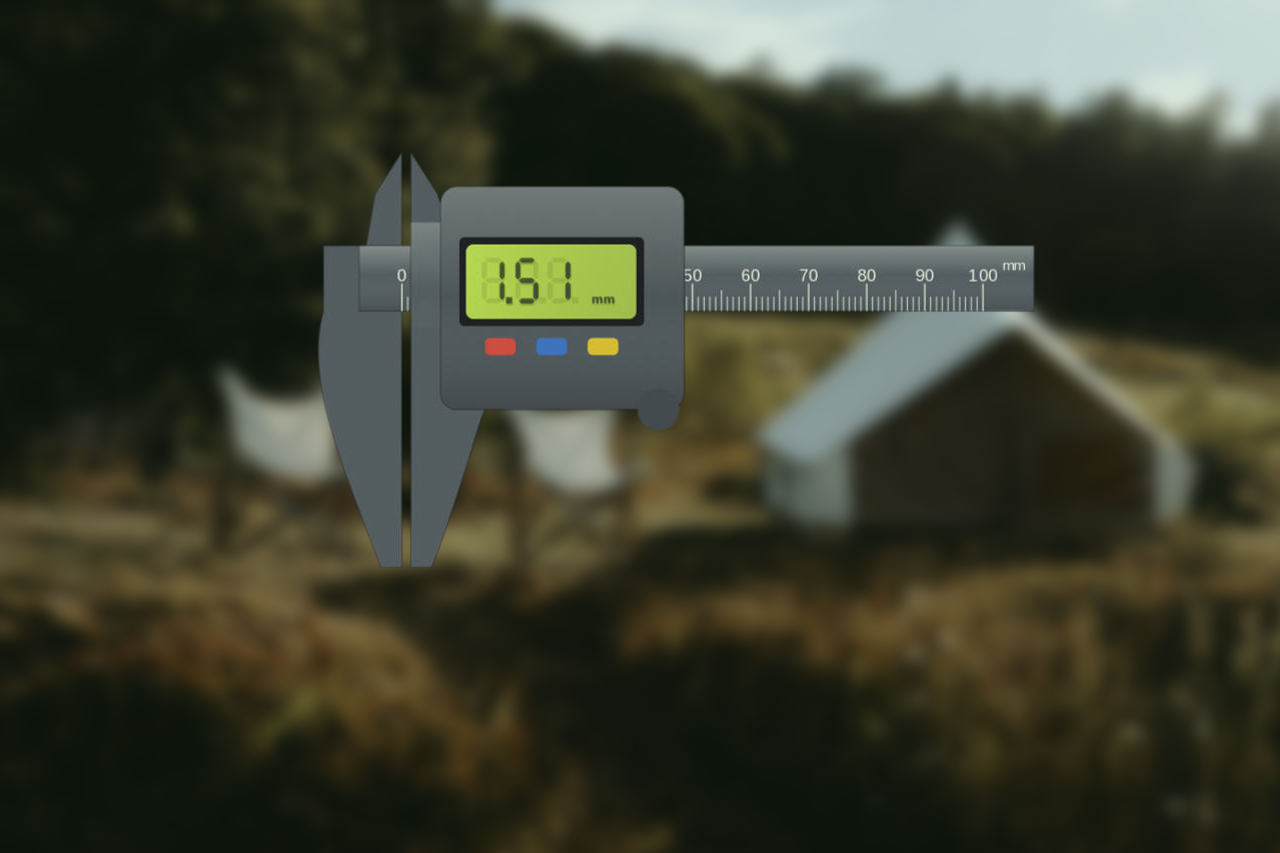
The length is 1.51mm
